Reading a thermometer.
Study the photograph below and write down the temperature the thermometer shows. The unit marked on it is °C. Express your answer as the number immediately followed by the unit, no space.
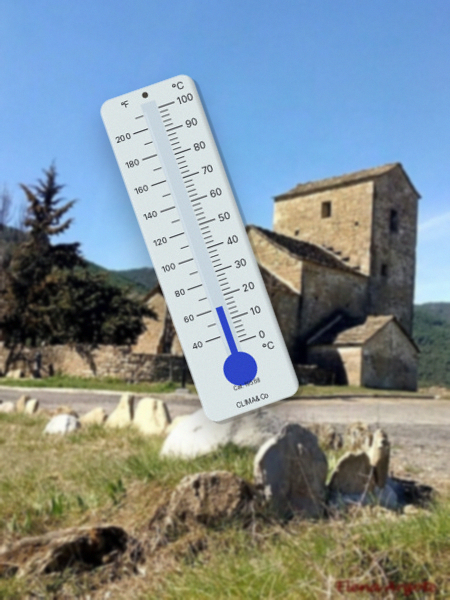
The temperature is 16°C
